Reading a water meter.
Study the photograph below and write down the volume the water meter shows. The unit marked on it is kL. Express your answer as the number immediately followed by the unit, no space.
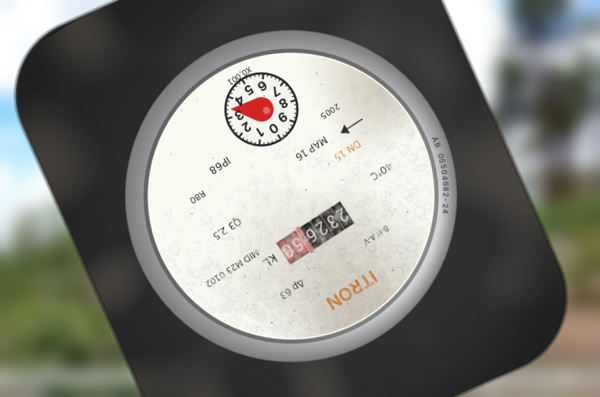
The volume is 2326.503kL
